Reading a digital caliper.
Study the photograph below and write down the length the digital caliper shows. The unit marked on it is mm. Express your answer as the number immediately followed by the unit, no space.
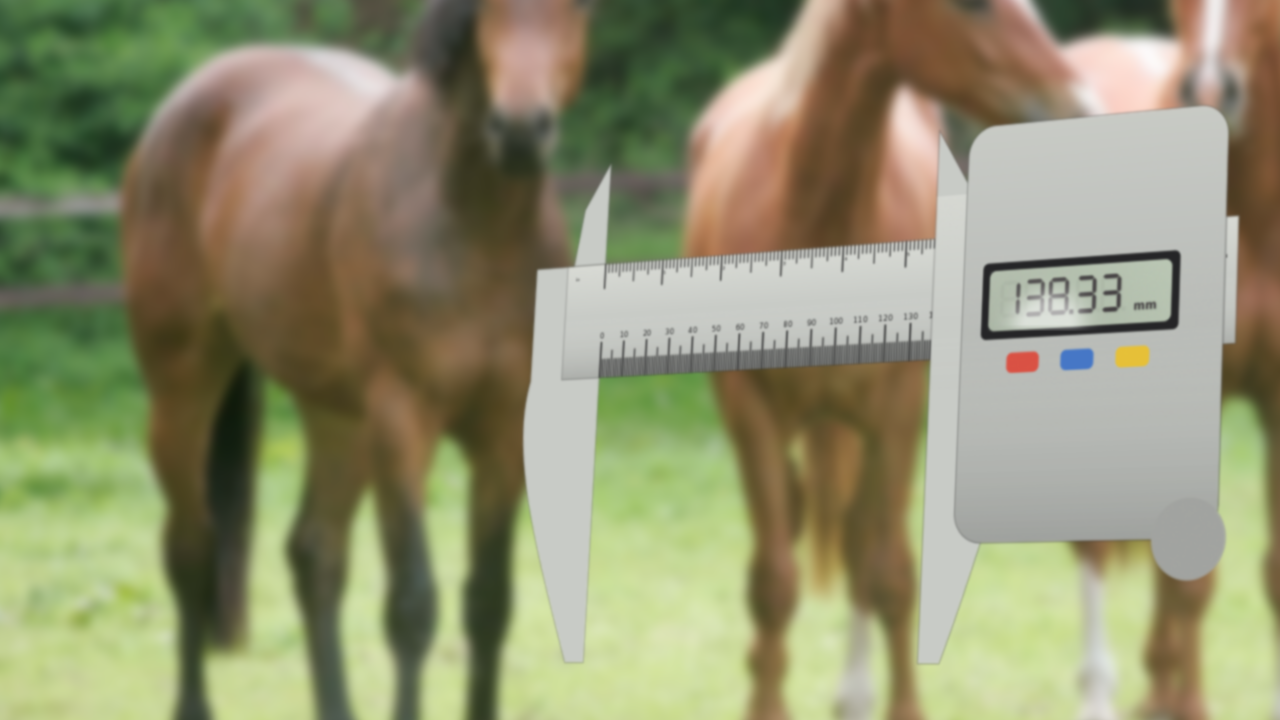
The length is 138.33mm
